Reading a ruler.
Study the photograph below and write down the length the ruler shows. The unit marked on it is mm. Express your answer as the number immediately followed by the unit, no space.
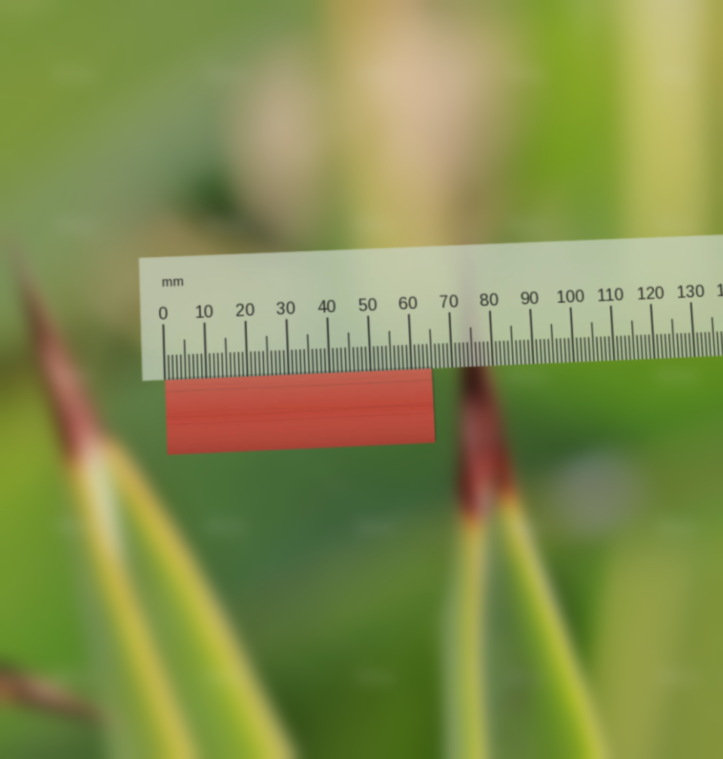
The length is 65mm
